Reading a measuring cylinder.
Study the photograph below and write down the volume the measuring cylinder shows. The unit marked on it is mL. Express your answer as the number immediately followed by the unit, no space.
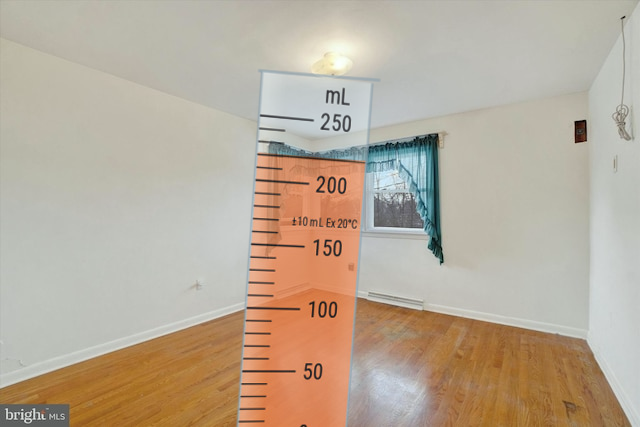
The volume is 220mL
